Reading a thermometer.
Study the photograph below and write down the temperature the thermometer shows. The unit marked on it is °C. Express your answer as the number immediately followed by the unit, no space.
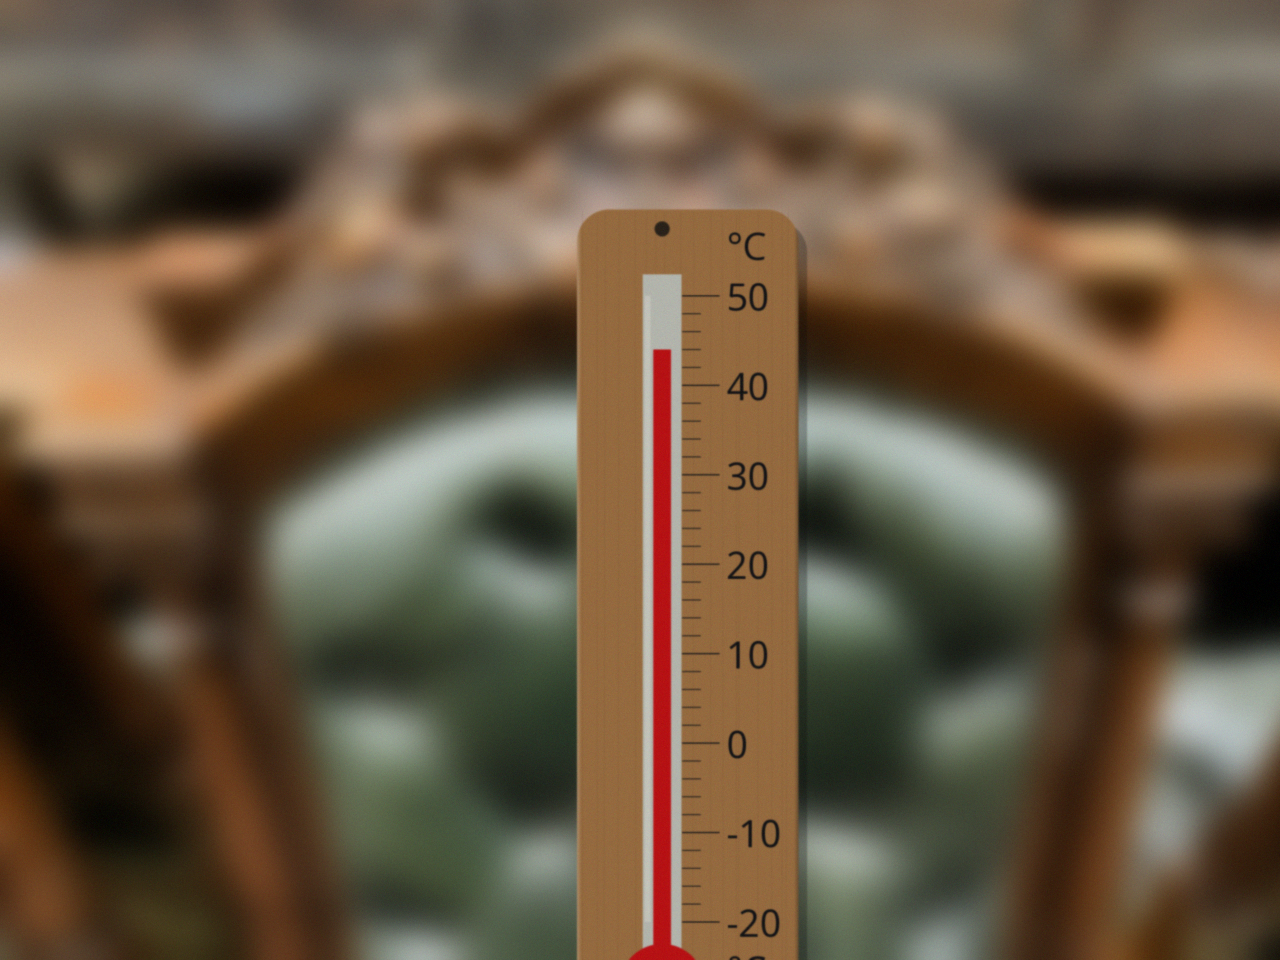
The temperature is 44°C
